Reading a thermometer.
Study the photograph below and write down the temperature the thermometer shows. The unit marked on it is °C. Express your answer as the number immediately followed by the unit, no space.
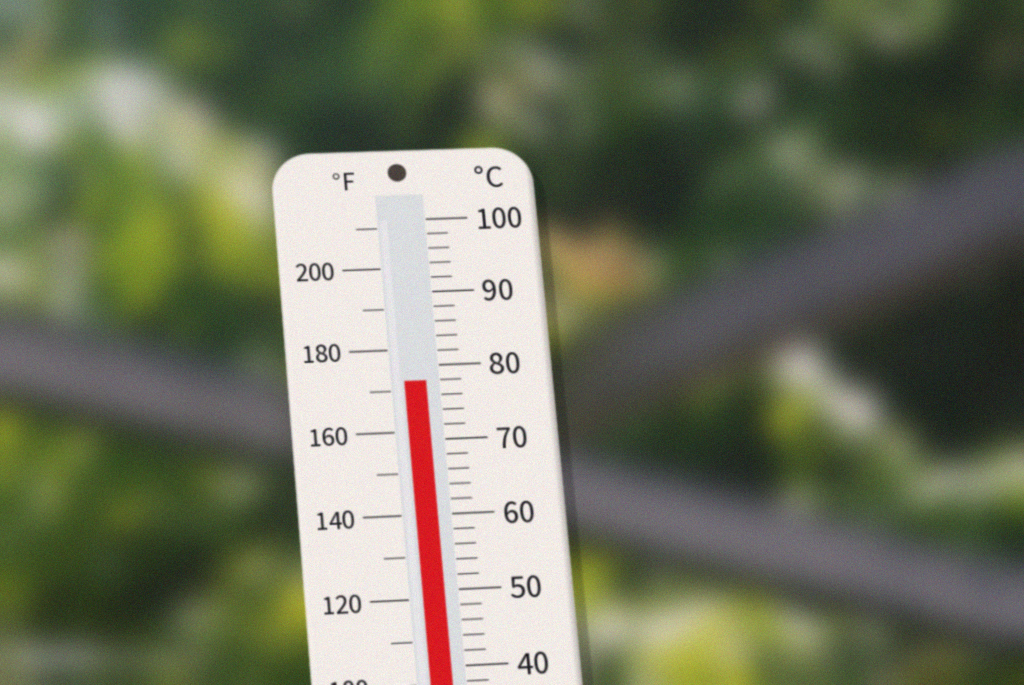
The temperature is 78°C
